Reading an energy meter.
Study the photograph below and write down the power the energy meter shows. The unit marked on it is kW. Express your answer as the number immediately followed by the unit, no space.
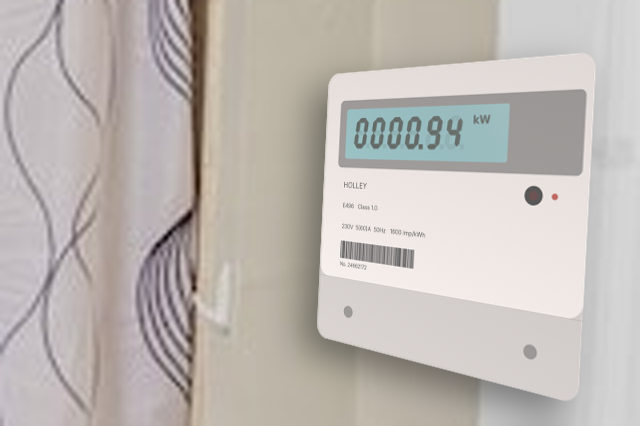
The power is 0.94kW
